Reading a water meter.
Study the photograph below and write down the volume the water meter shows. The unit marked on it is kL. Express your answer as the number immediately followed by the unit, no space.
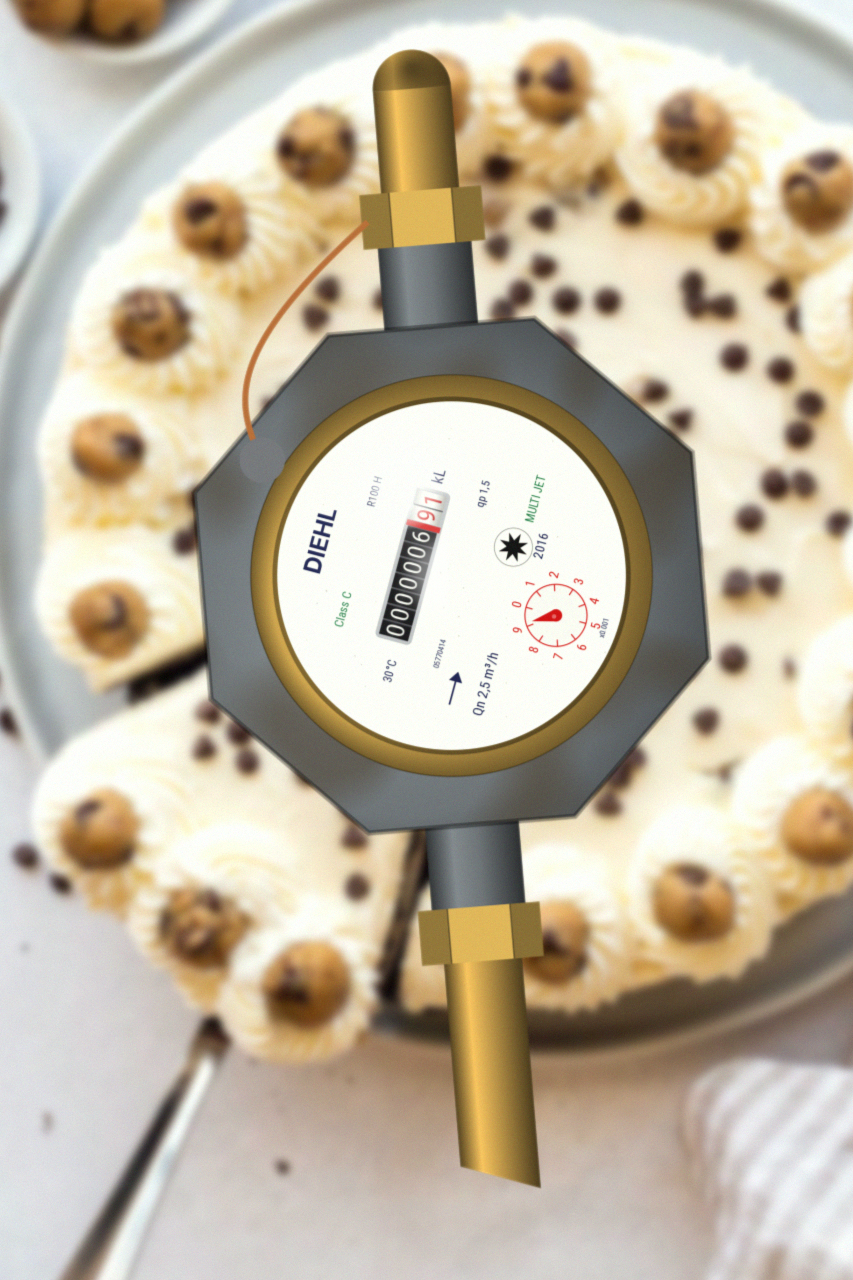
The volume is 6.909kL
